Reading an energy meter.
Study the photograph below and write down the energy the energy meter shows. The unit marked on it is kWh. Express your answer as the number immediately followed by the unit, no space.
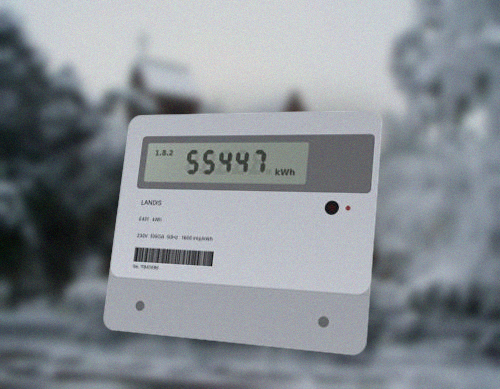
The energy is 55447kWh
